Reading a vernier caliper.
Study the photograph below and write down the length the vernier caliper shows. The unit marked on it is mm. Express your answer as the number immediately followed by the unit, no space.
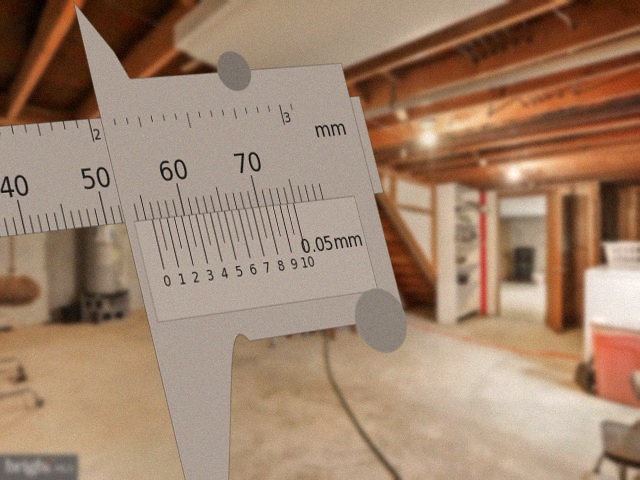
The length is 55.8mm
